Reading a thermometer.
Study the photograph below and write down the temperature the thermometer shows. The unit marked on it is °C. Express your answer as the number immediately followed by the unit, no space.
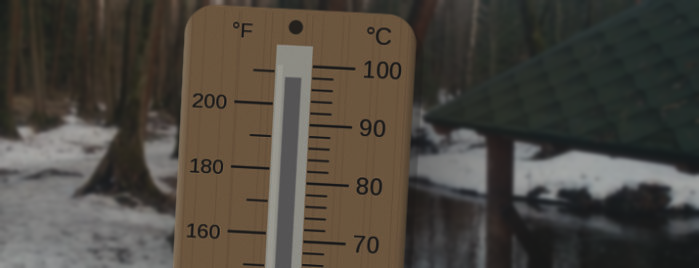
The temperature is 98°C
